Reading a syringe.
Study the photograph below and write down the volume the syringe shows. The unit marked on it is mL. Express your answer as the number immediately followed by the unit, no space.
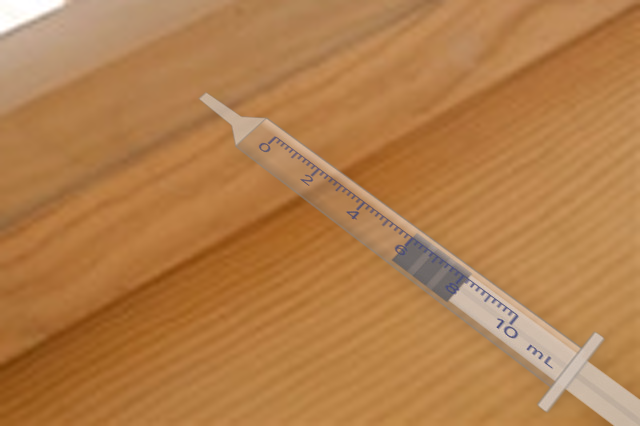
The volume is 6mL
